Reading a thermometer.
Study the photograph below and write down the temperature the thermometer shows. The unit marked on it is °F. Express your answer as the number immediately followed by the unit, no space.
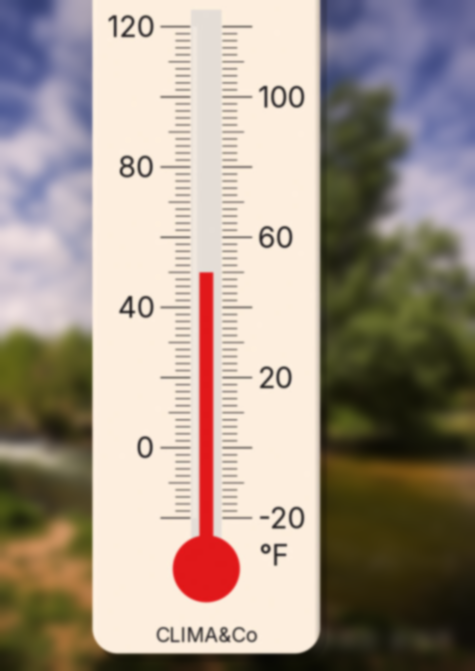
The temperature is 50°F
